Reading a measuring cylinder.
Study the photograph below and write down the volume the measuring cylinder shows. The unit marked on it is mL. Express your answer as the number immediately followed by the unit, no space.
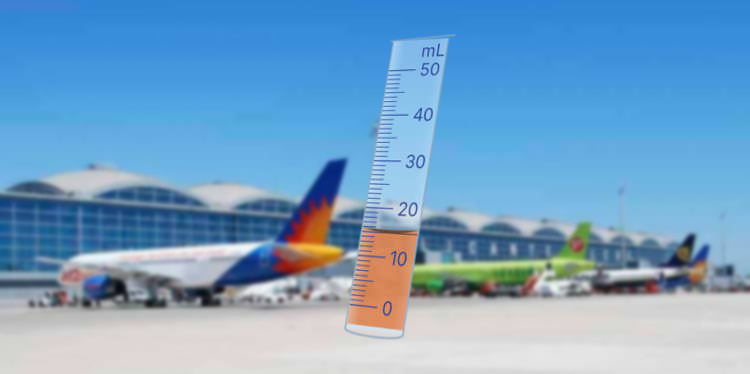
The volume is 15mL
